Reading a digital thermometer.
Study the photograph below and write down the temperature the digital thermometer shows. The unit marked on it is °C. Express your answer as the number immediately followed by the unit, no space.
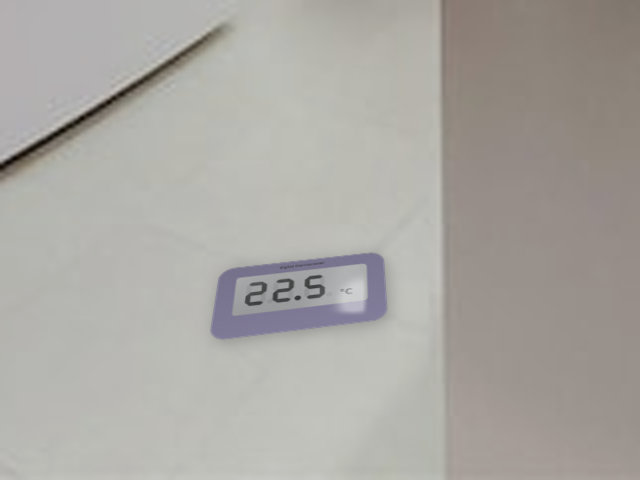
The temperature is 22.5°C
